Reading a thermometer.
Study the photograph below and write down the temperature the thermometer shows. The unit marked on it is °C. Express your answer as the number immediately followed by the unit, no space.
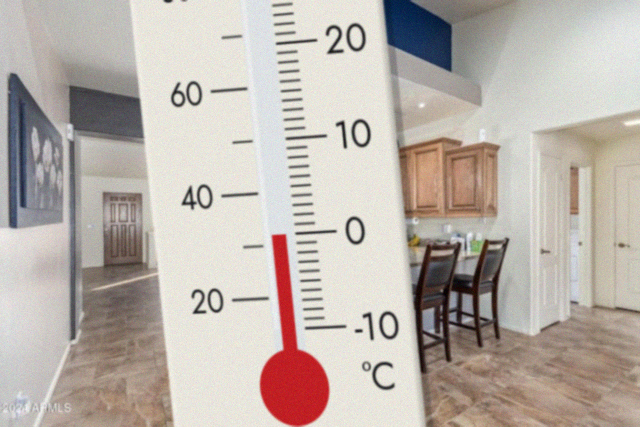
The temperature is 0°C
